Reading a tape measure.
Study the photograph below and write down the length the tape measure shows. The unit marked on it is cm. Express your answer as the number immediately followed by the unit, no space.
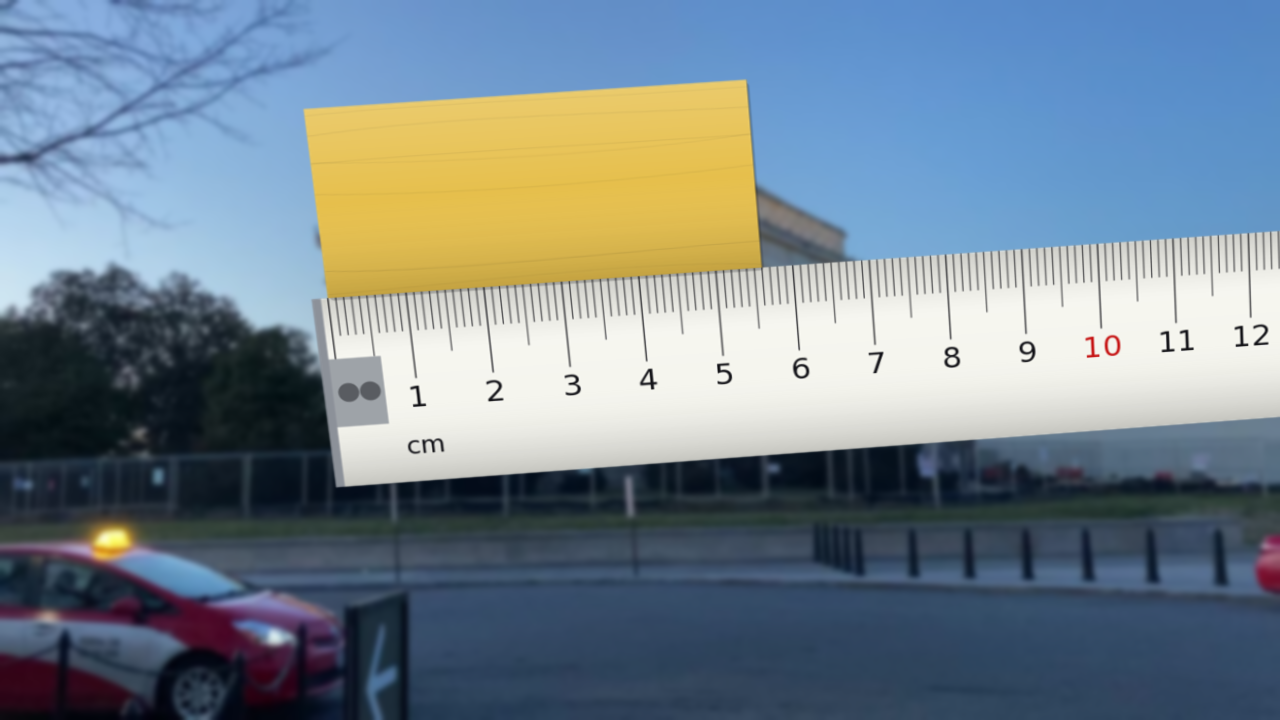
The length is 5.6cm
